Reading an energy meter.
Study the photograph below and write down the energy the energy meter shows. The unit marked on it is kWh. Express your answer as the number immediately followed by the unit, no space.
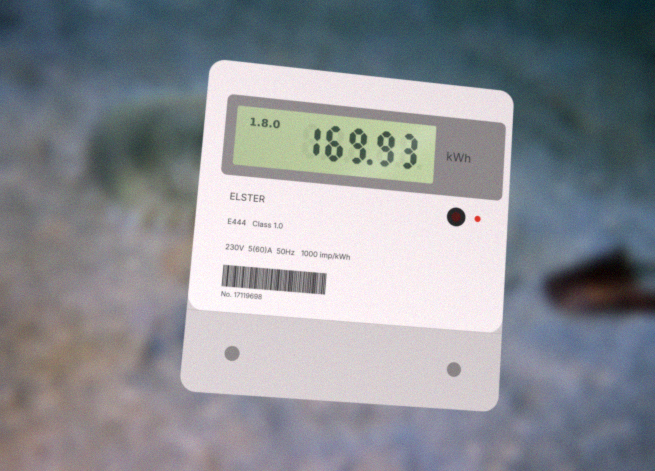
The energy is 169.93kWh
